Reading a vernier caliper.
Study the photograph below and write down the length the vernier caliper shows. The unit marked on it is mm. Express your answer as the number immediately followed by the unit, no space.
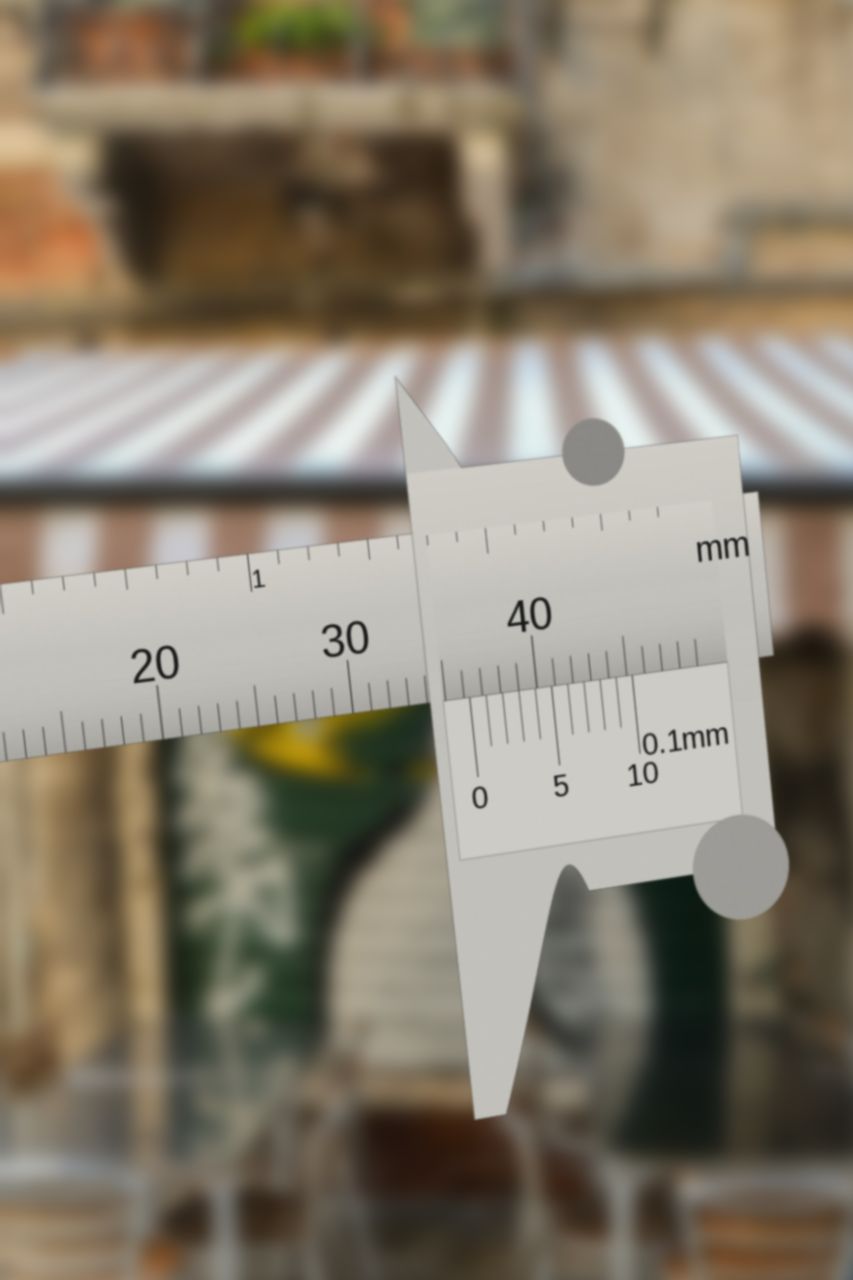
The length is 36.3mm
